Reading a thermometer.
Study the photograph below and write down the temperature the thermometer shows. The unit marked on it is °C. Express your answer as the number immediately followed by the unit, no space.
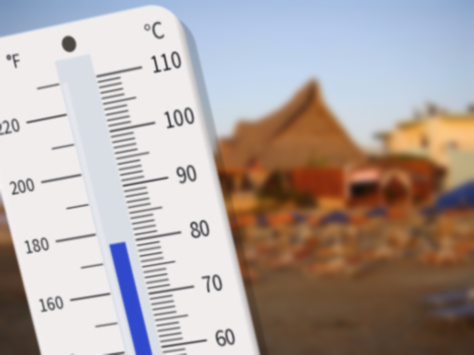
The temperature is 80°C
